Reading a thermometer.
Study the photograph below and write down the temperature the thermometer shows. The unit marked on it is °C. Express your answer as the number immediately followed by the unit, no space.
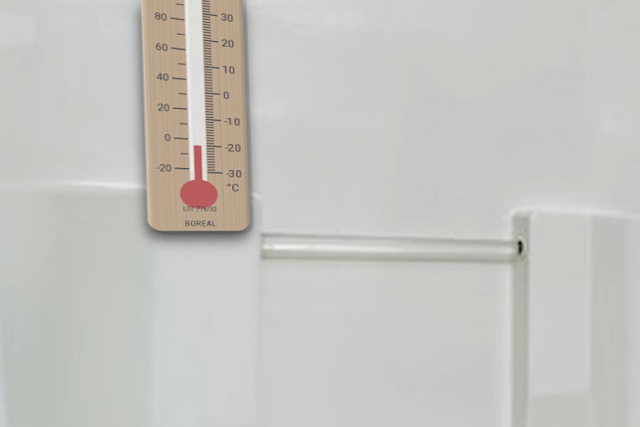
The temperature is -20°C
